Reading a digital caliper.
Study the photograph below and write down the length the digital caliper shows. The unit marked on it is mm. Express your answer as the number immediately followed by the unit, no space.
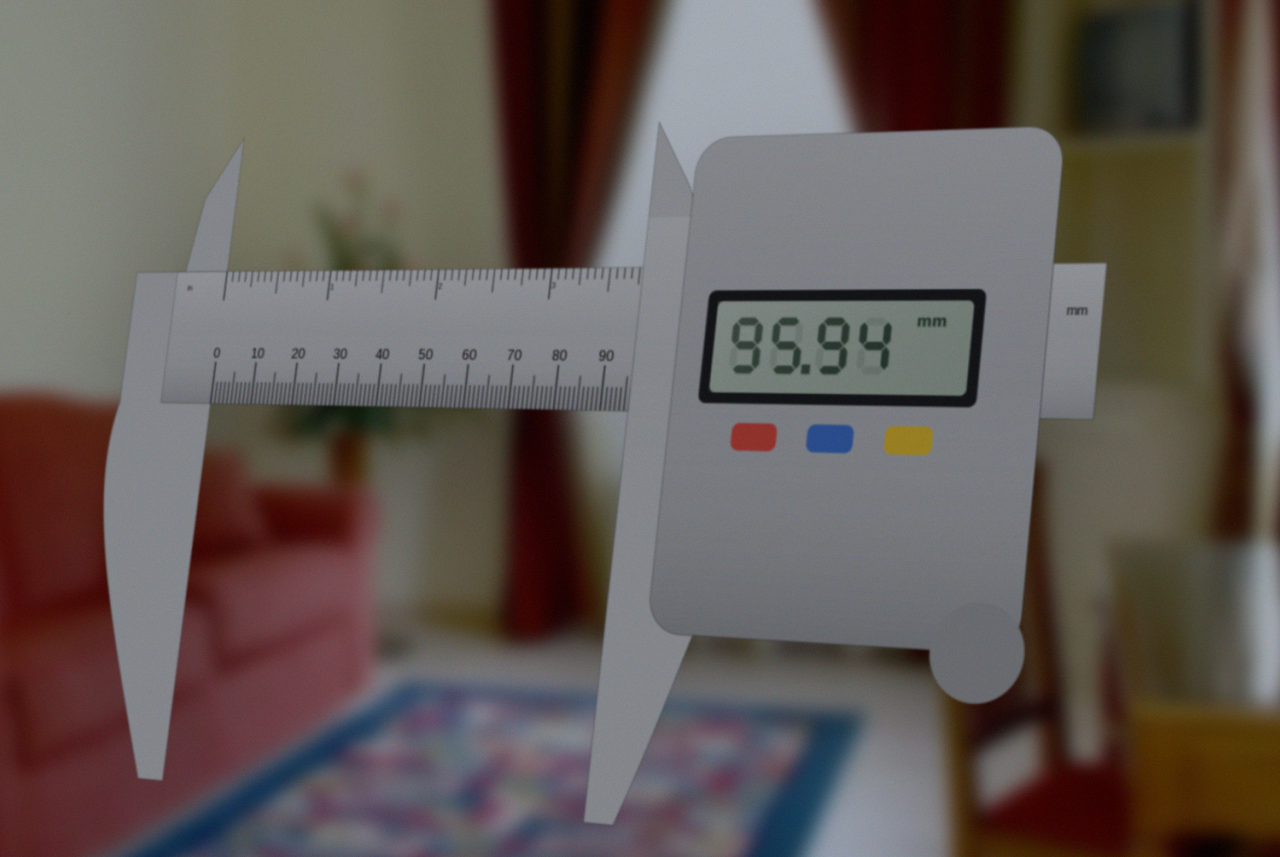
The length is 95.94mm
